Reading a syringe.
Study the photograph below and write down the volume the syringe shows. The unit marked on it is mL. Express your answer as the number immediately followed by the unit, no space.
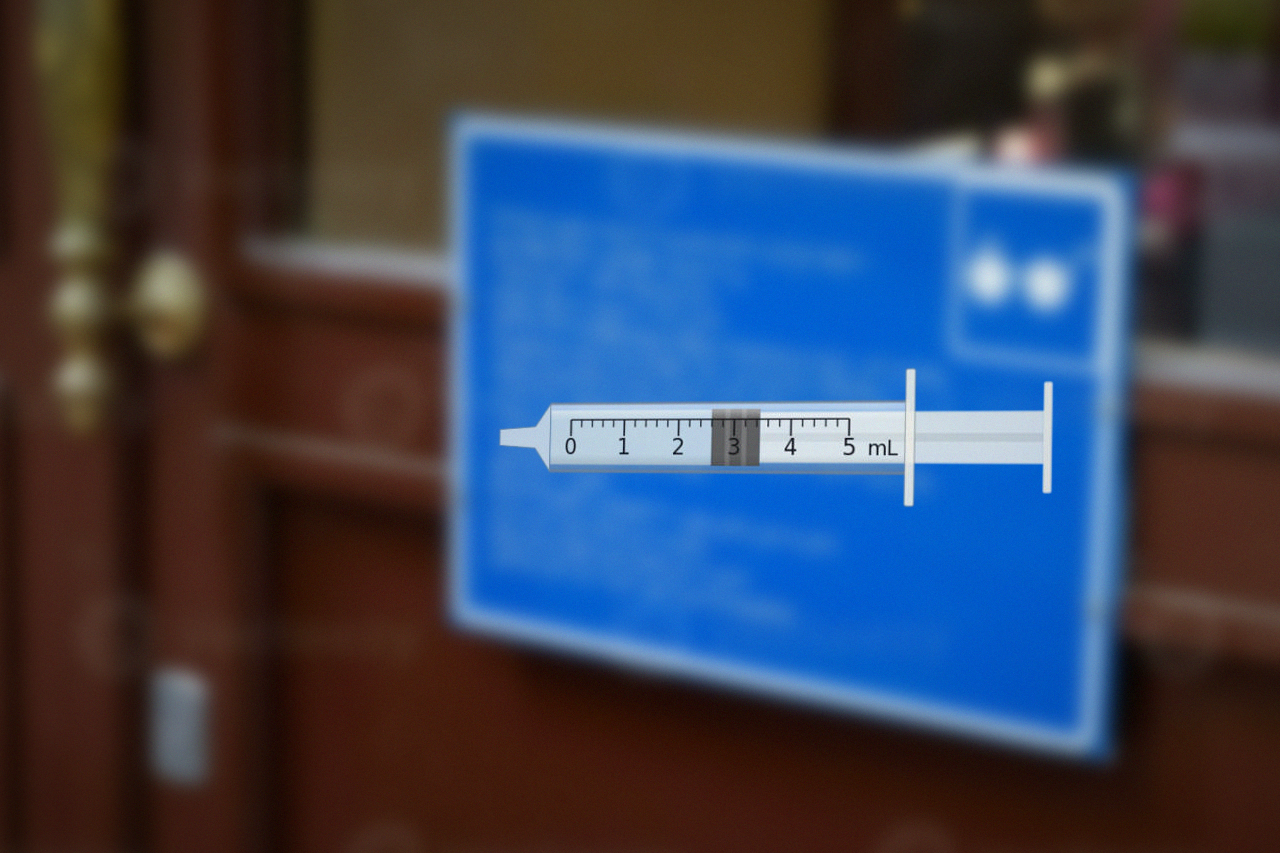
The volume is 2.6mL
